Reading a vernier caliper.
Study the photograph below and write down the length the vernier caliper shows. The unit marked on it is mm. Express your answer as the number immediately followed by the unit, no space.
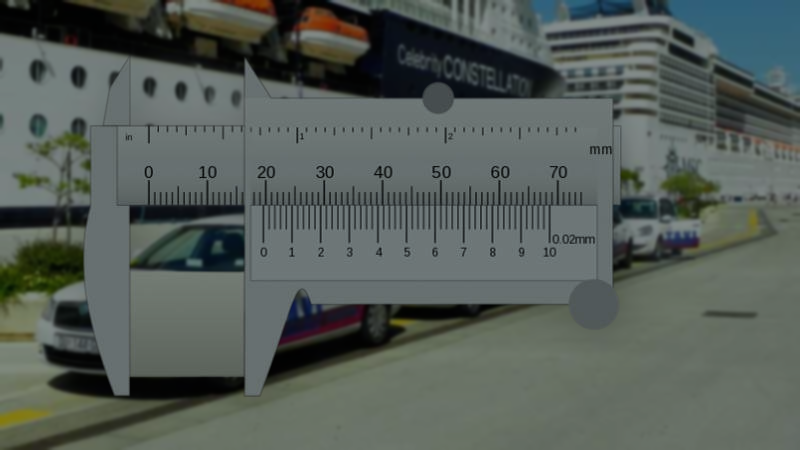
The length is 19.6mm
